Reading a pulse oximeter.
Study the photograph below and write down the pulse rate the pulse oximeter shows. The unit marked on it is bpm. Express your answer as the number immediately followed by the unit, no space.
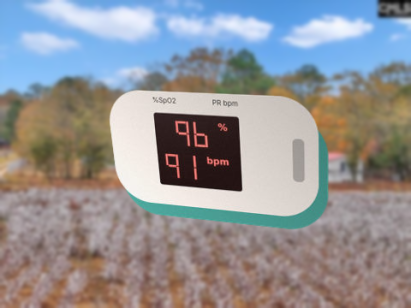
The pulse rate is 91bpm
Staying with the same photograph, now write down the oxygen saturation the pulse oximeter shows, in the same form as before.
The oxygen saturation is 96%
